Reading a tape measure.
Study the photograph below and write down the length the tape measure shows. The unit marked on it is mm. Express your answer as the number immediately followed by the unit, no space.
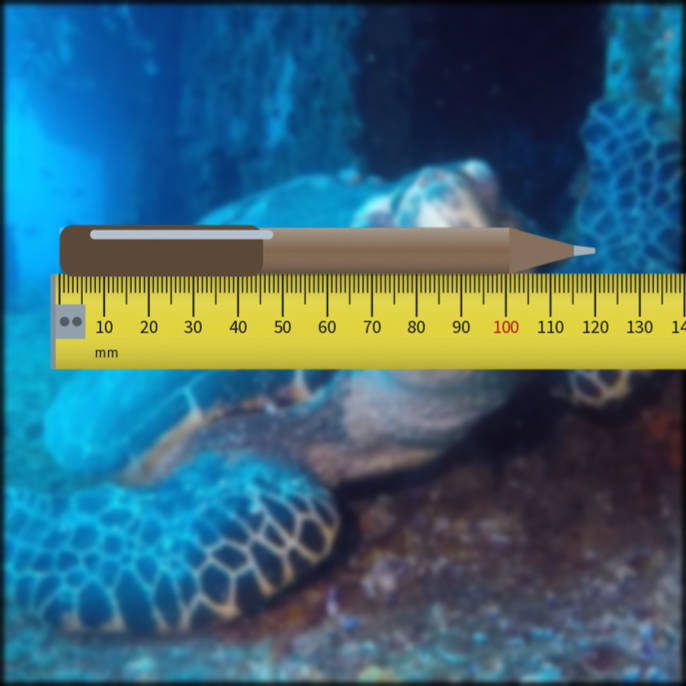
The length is 120mm
